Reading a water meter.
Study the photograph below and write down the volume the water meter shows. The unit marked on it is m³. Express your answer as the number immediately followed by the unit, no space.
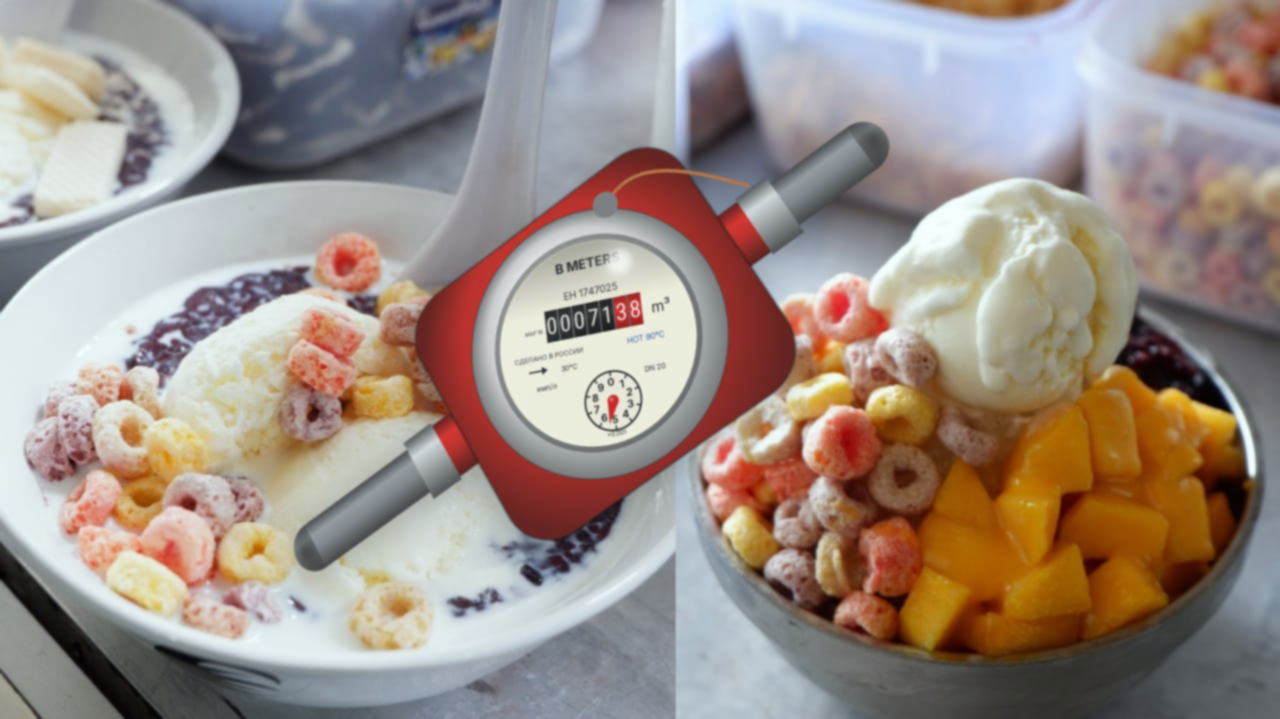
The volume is 71.385m³
